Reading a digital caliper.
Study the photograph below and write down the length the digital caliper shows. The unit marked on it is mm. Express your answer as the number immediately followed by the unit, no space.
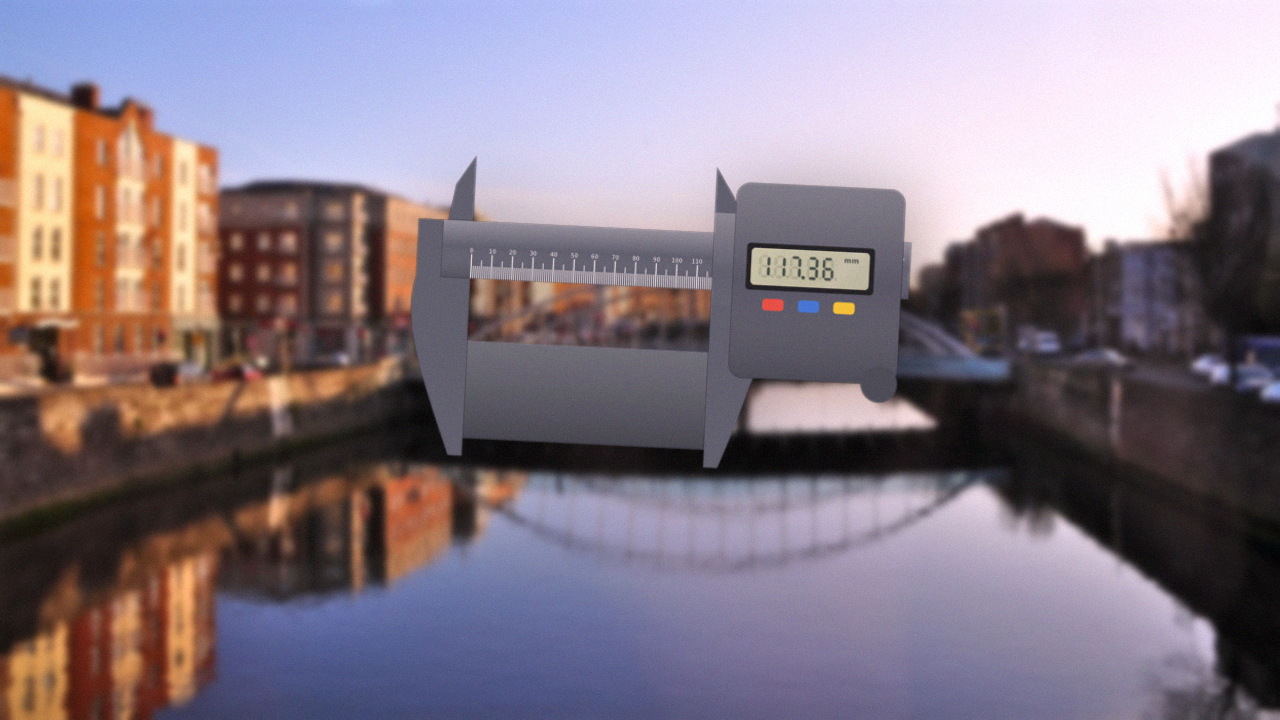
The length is 117.36mm
